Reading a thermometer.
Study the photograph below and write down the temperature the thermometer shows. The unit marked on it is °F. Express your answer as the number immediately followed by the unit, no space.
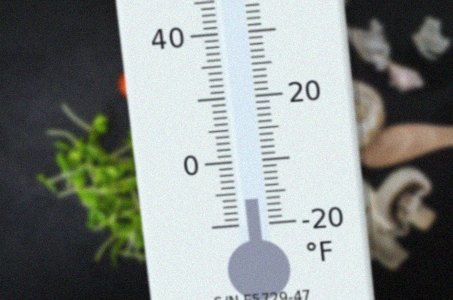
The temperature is -12°F
